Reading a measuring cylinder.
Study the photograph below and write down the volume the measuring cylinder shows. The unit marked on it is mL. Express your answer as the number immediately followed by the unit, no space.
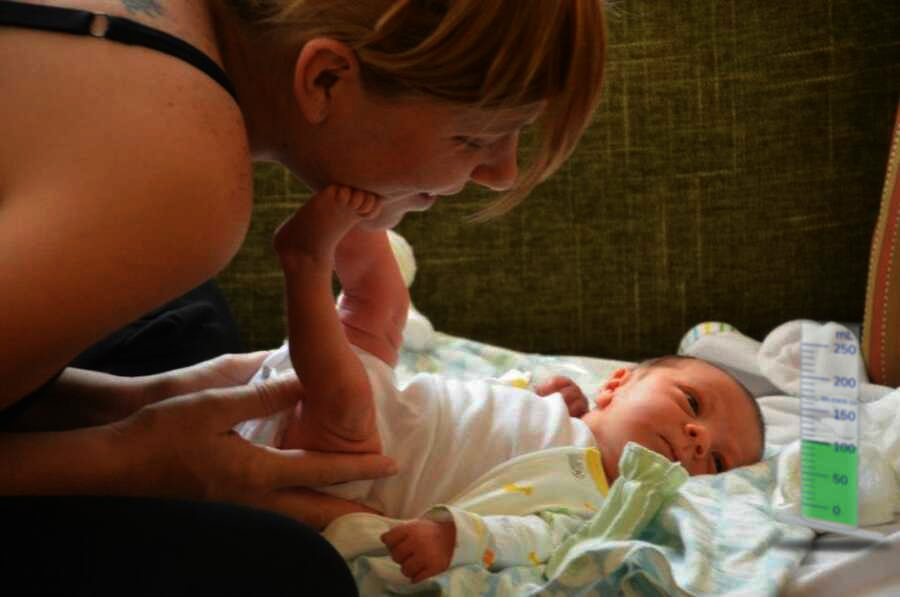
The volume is 100mL
